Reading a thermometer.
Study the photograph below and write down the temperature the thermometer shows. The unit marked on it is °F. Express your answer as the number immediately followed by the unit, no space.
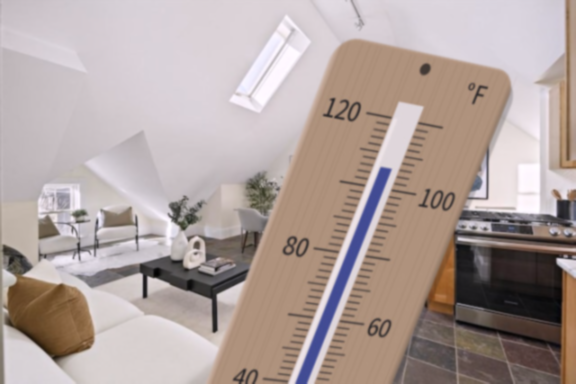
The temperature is 106°F
